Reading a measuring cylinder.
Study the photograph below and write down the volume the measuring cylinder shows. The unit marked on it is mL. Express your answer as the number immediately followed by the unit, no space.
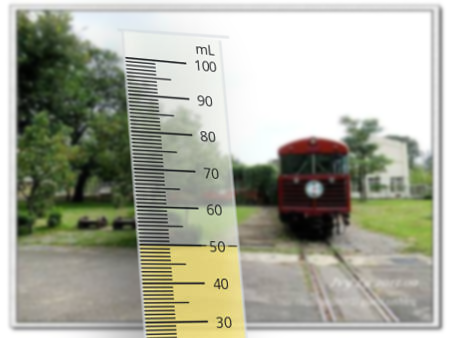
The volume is 50mL
